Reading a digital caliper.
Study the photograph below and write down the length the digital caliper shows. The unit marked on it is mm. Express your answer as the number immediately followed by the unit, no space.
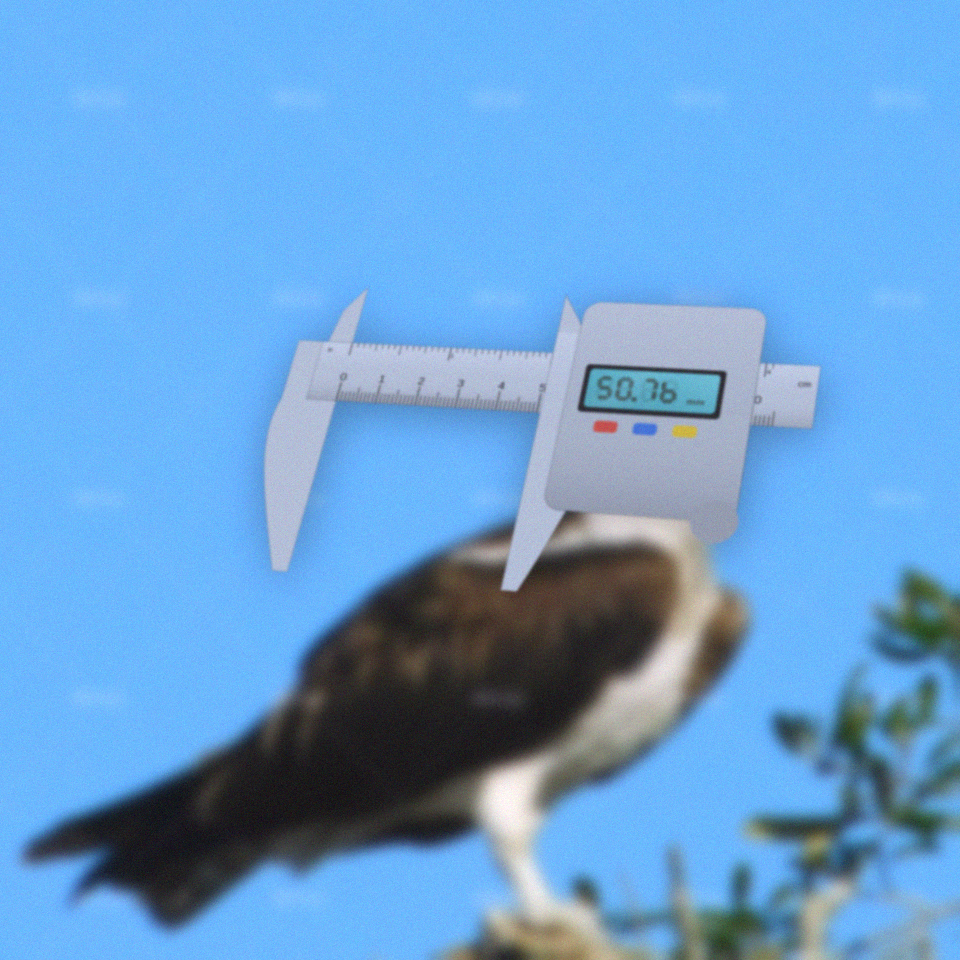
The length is 50.76mm
